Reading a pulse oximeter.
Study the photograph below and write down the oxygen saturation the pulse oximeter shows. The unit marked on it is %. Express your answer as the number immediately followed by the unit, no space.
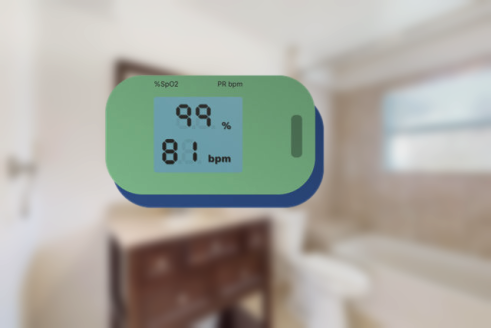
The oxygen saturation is 99%
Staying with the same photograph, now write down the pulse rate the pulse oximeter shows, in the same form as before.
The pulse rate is 81bpm
